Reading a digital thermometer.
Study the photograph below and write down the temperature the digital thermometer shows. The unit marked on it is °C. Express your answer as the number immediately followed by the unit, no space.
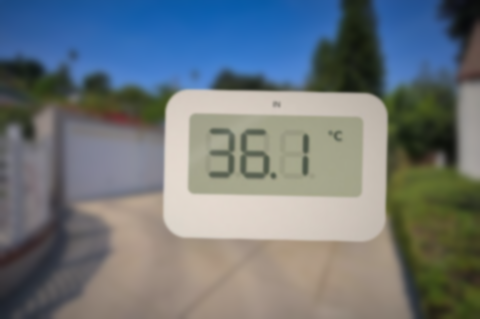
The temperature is 36.1°C
